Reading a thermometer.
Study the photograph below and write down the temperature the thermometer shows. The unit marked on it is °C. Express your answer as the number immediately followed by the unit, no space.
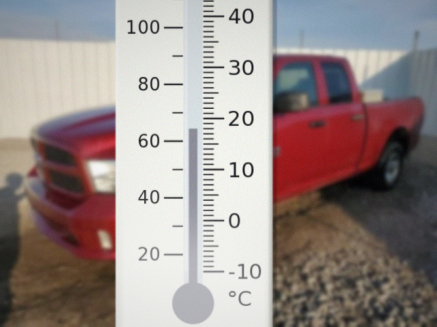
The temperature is 18°C
